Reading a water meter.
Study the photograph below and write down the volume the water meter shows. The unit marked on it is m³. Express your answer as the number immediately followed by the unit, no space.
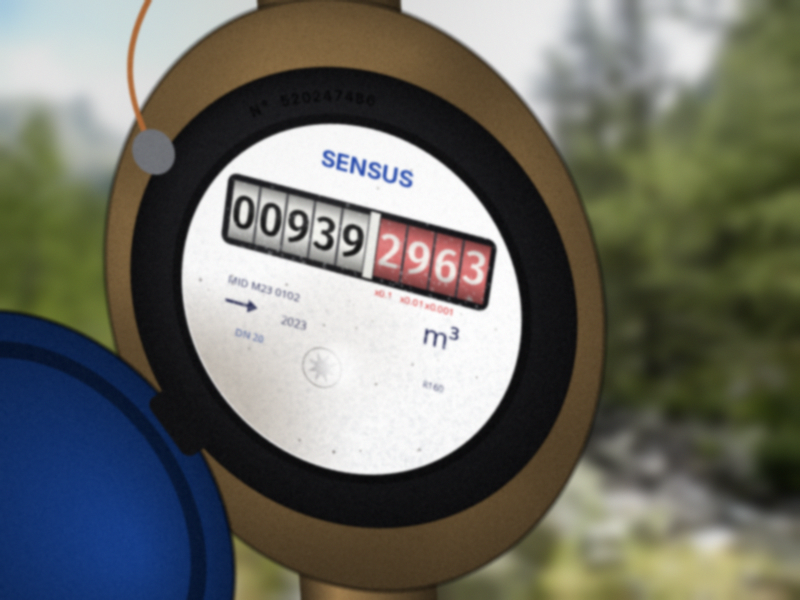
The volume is 939.2963m³
